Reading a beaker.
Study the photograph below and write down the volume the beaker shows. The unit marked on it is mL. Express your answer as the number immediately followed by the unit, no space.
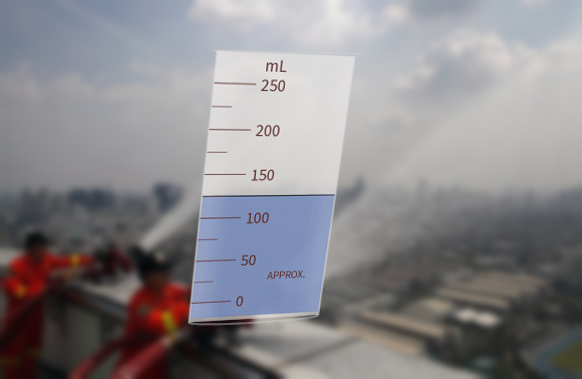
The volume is 125mL
